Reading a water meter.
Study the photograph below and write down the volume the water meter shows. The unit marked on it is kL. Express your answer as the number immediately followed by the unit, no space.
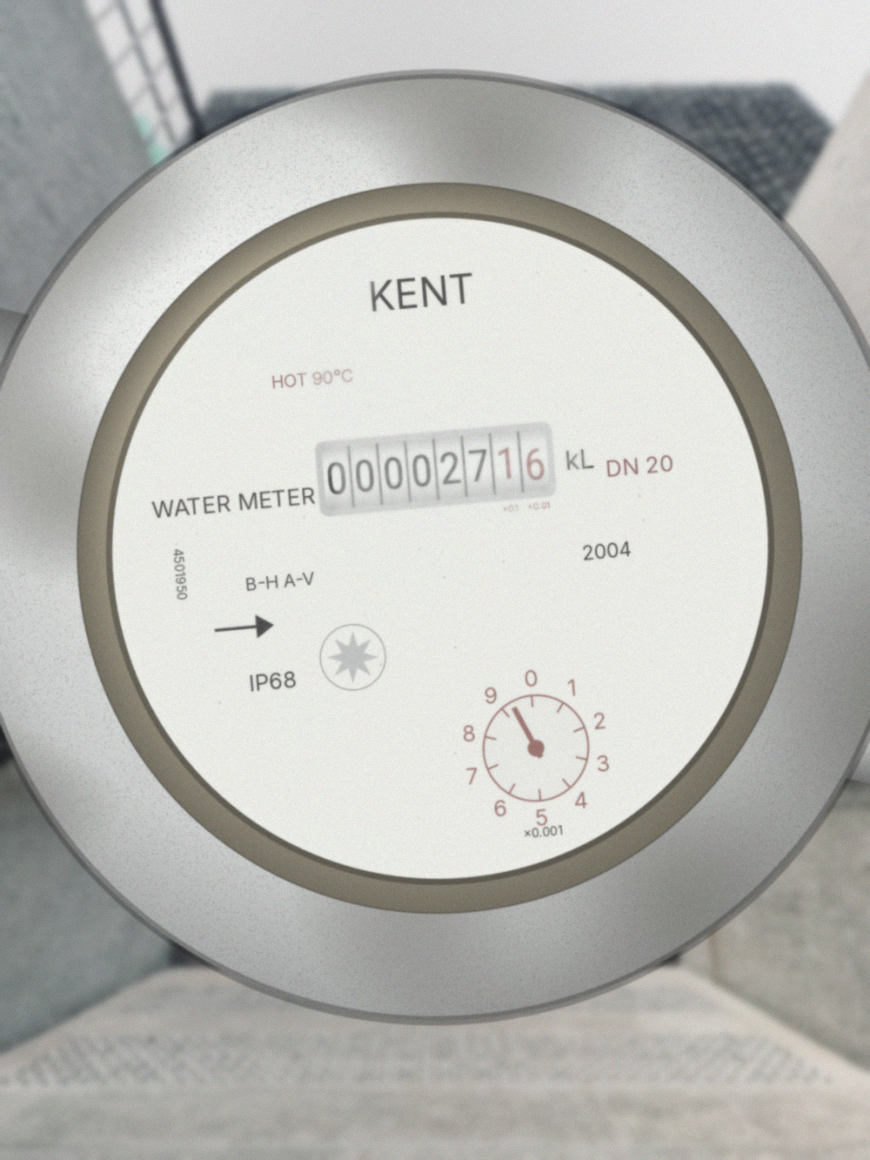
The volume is 27.159kL
